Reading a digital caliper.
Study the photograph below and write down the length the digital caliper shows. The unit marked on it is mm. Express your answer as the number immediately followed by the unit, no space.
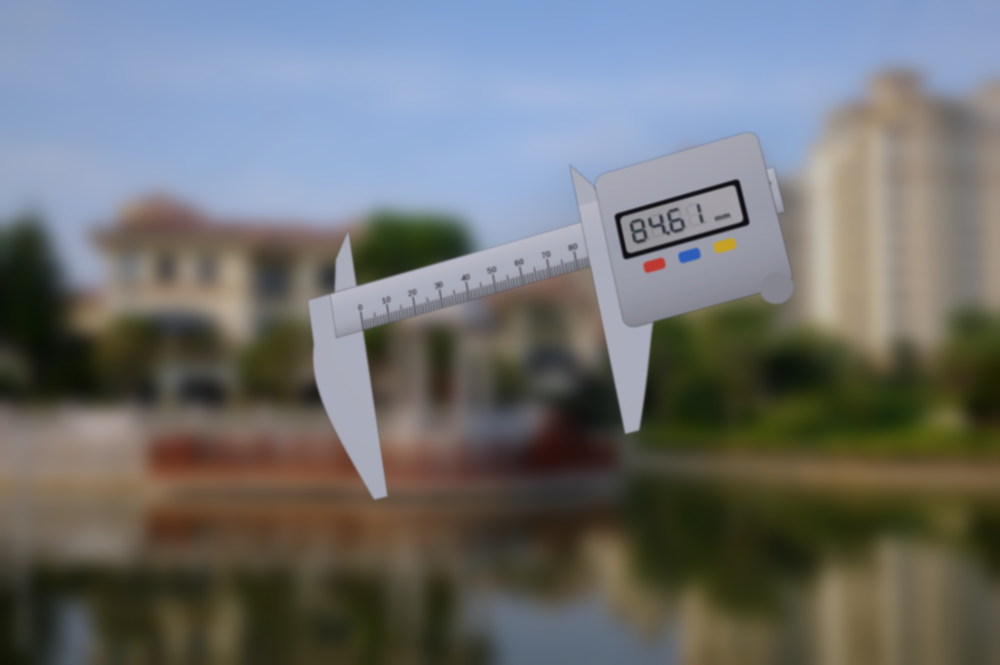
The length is 84.61mm
